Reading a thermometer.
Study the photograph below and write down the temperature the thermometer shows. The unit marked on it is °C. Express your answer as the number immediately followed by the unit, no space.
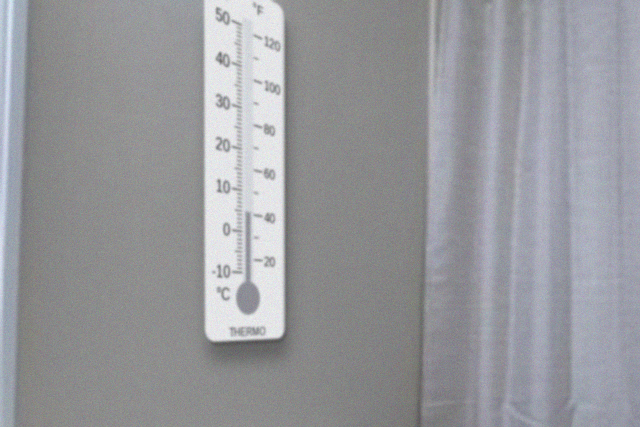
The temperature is 5°C
